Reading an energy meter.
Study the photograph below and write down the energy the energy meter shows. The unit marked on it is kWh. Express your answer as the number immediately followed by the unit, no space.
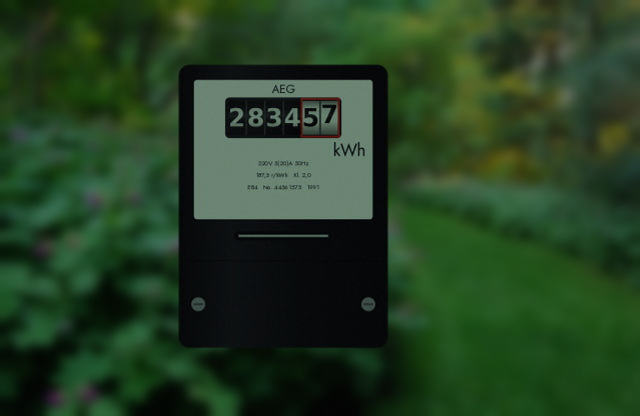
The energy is 2834.57kWh
